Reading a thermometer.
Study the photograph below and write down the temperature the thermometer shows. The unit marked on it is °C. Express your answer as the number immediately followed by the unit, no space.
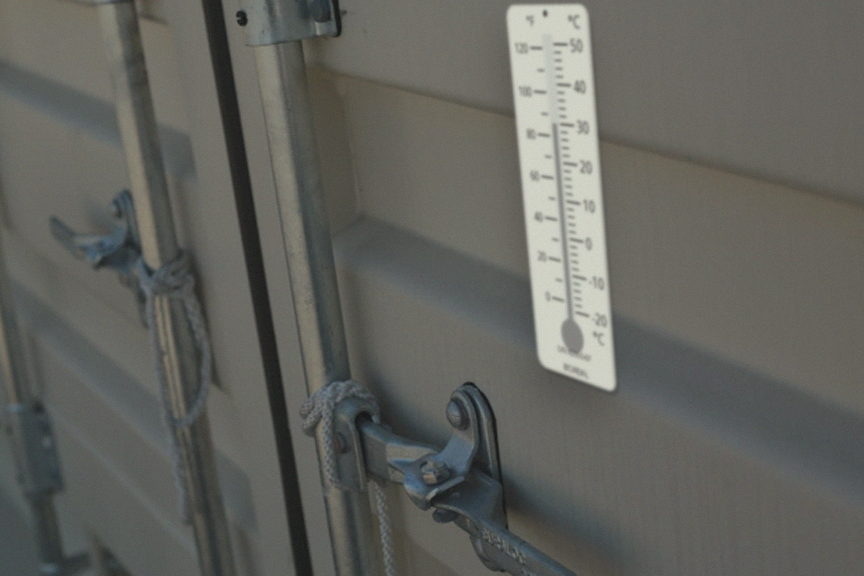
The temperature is 30°C
